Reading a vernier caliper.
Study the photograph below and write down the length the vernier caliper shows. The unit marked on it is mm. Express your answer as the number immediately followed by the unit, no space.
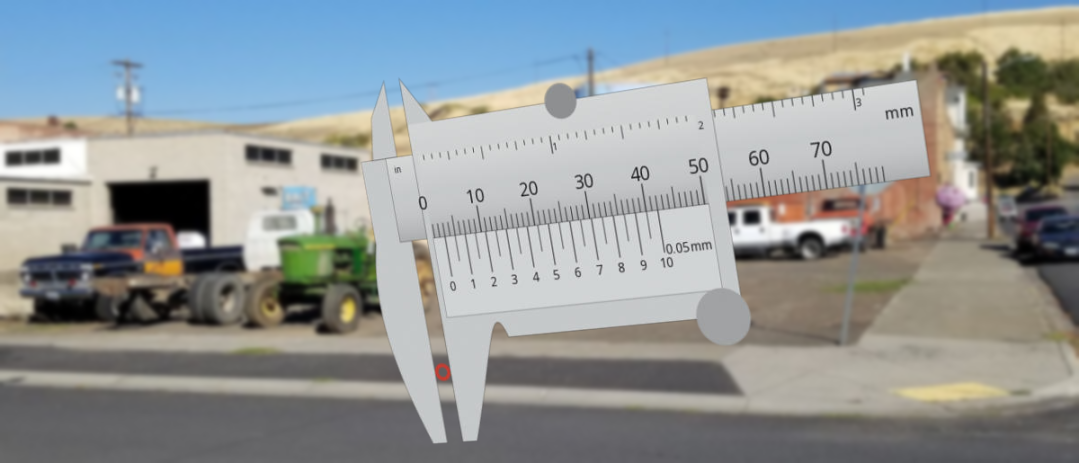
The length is 3.0mm
